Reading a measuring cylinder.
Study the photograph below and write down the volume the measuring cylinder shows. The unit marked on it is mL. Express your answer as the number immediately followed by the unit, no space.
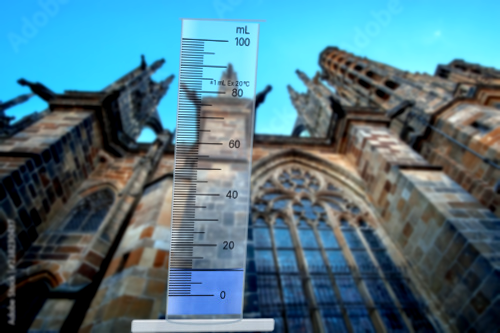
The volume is 10mL
